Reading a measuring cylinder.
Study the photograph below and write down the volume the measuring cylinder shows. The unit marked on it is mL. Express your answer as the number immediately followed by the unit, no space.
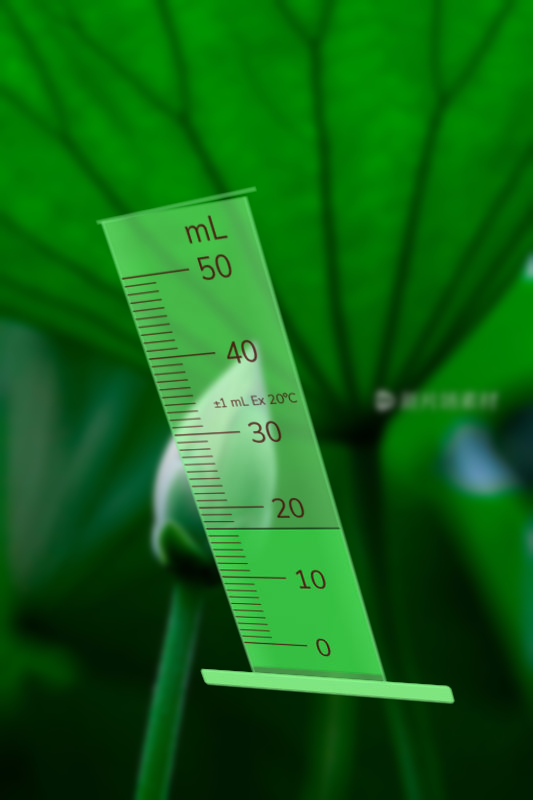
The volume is 17mL
